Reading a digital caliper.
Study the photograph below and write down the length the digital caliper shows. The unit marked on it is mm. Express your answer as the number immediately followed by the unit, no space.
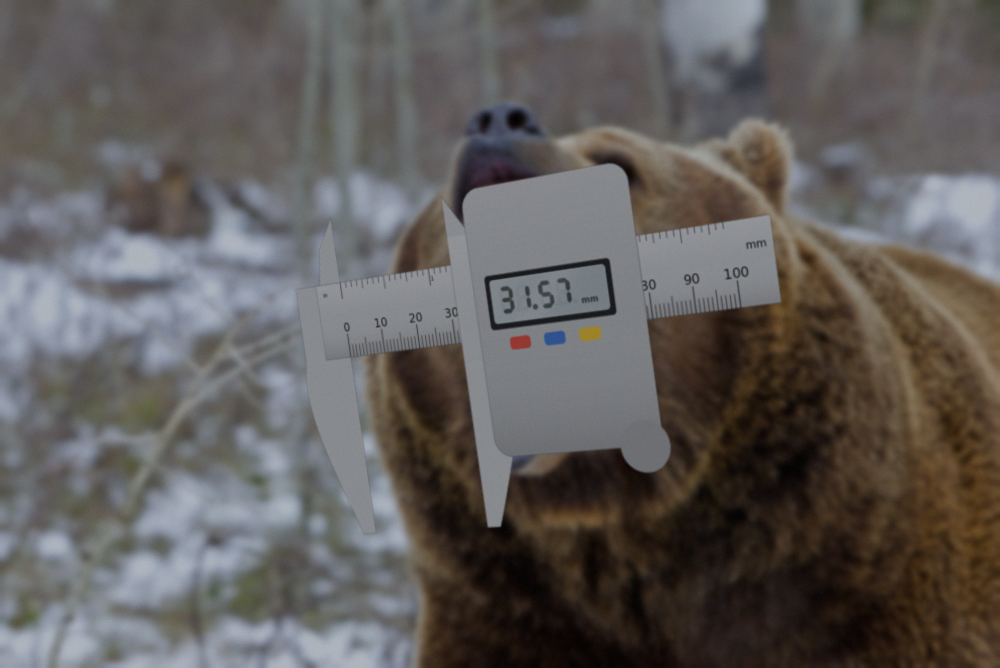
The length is 31.57mm
